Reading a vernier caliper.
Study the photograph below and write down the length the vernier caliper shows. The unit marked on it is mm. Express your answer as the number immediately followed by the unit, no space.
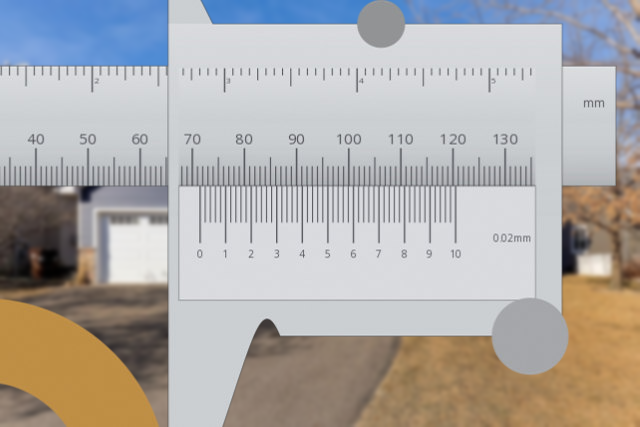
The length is 71.5mm
